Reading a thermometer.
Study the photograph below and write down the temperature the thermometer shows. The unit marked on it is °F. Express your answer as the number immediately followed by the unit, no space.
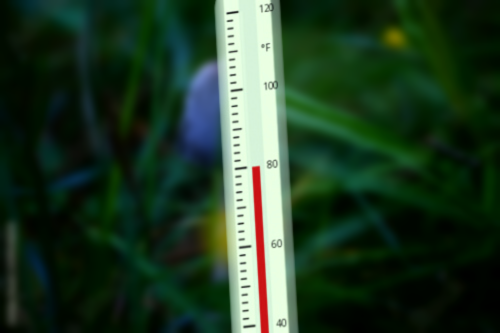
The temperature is 80°F
